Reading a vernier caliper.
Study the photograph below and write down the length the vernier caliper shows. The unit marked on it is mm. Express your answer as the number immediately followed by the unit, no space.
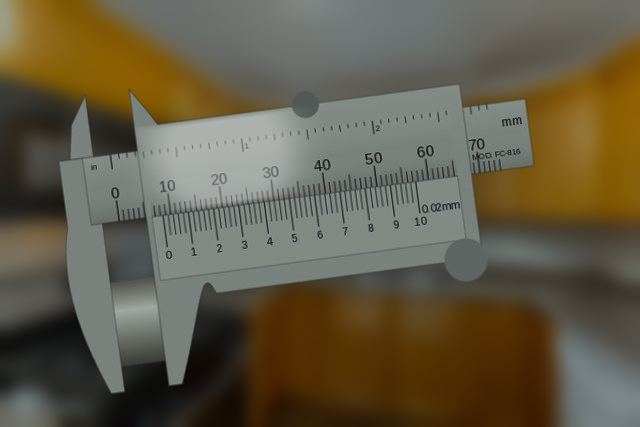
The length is 8.5mm
